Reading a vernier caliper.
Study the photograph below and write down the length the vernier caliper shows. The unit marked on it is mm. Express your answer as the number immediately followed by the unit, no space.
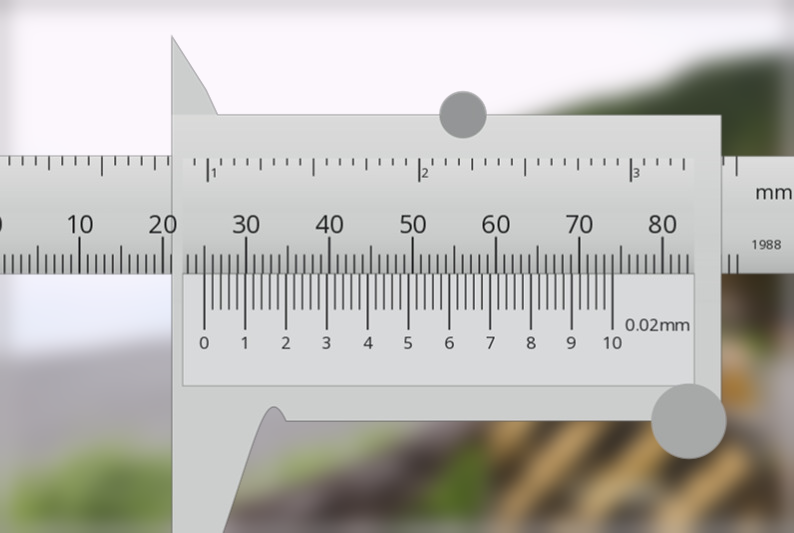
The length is 25.0mm
